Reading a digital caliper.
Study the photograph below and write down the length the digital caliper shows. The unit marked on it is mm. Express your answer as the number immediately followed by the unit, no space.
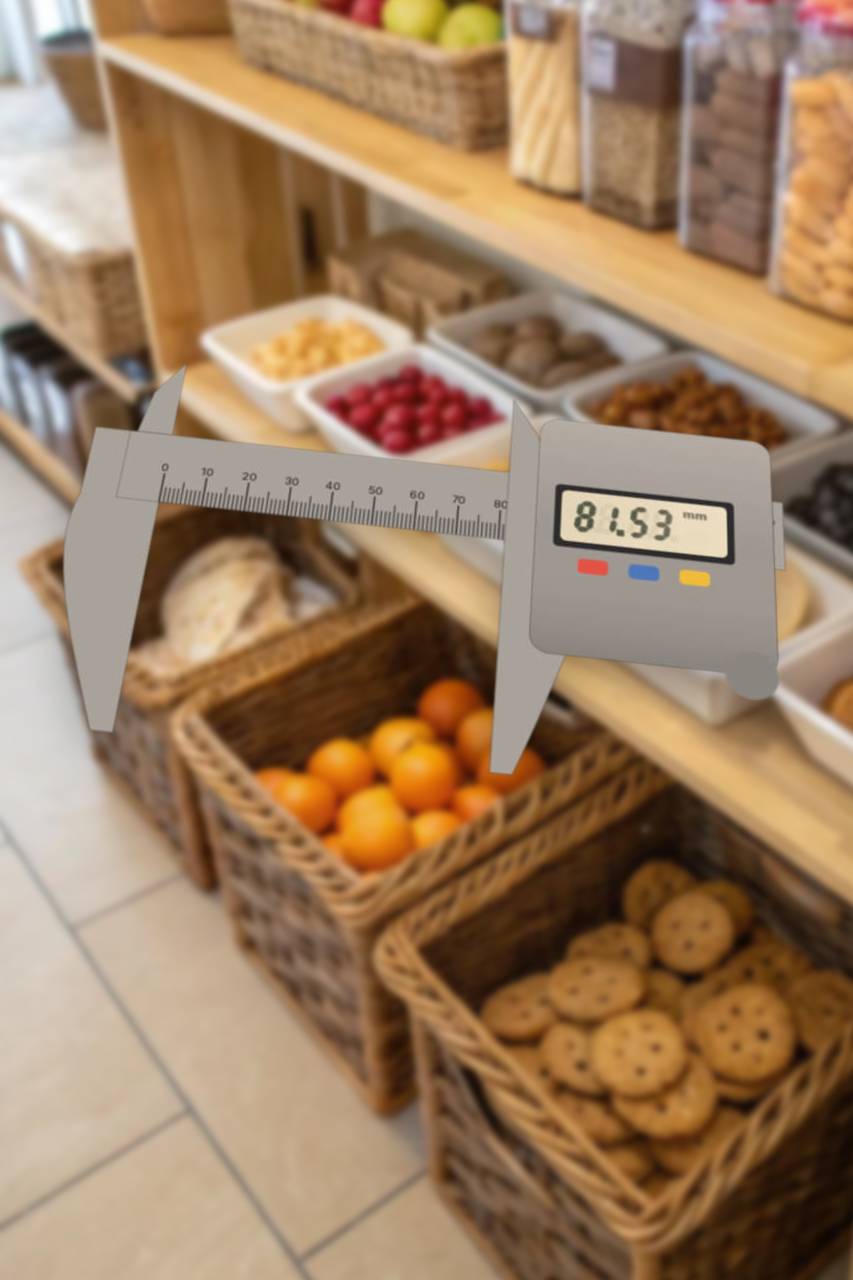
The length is 81.53mm
